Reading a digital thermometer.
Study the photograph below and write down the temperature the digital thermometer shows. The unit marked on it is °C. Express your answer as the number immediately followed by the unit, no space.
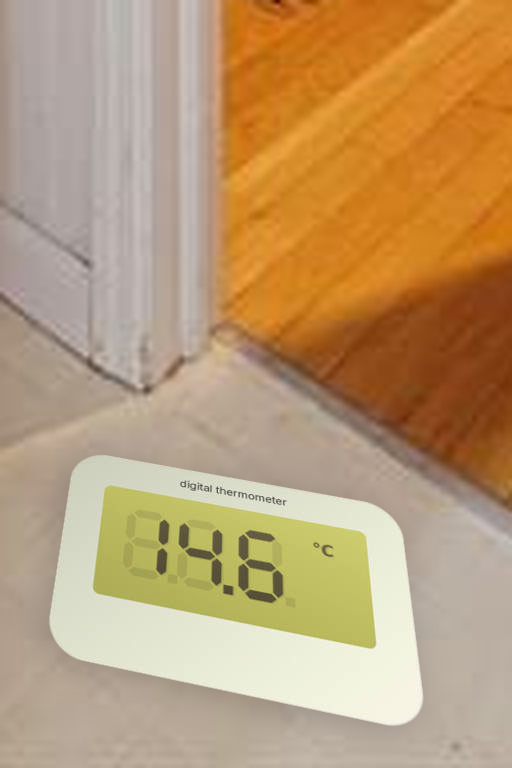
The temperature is 14.6°C
